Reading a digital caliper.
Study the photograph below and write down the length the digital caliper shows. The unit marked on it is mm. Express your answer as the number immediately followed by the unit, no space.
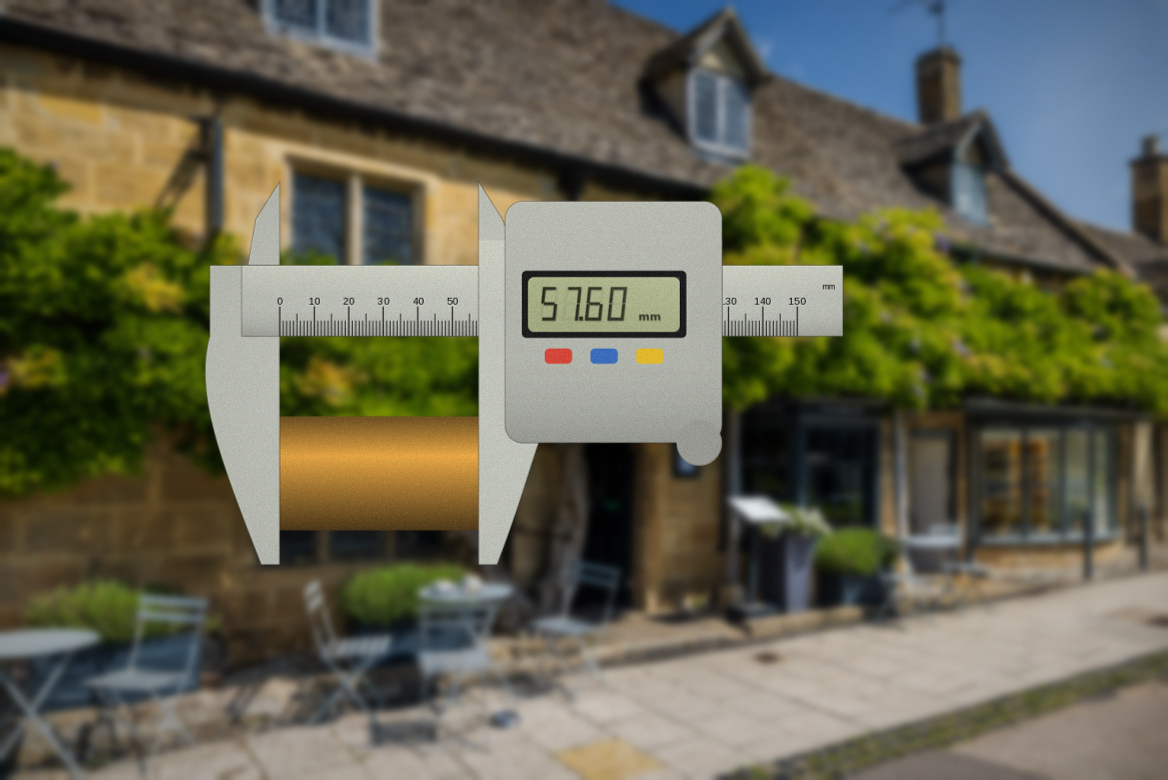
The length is 57.60mm
